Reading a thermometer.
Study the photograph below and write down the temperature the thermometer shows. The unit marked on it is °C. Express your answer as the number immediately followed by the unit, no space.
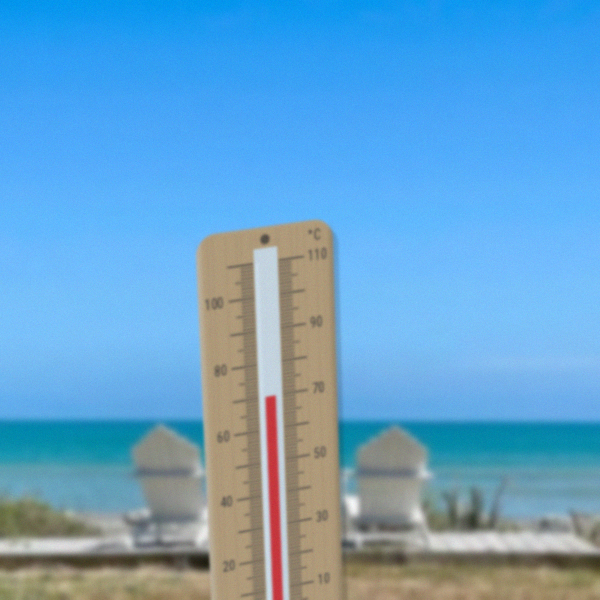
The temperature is 70°C
